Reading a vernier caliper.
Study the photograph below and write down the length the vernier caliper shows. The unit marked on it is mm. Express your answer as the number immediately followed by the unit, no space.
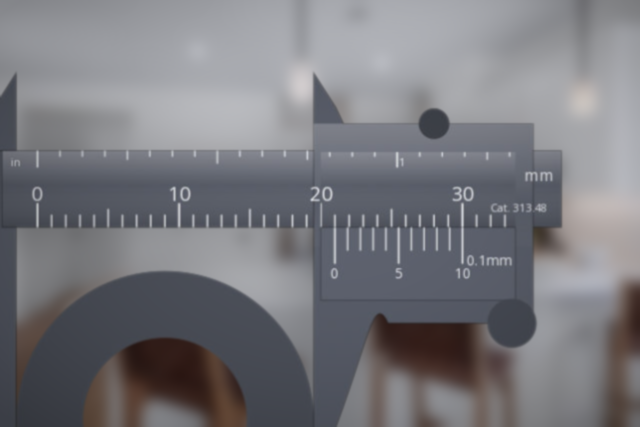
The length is 21.0mm
